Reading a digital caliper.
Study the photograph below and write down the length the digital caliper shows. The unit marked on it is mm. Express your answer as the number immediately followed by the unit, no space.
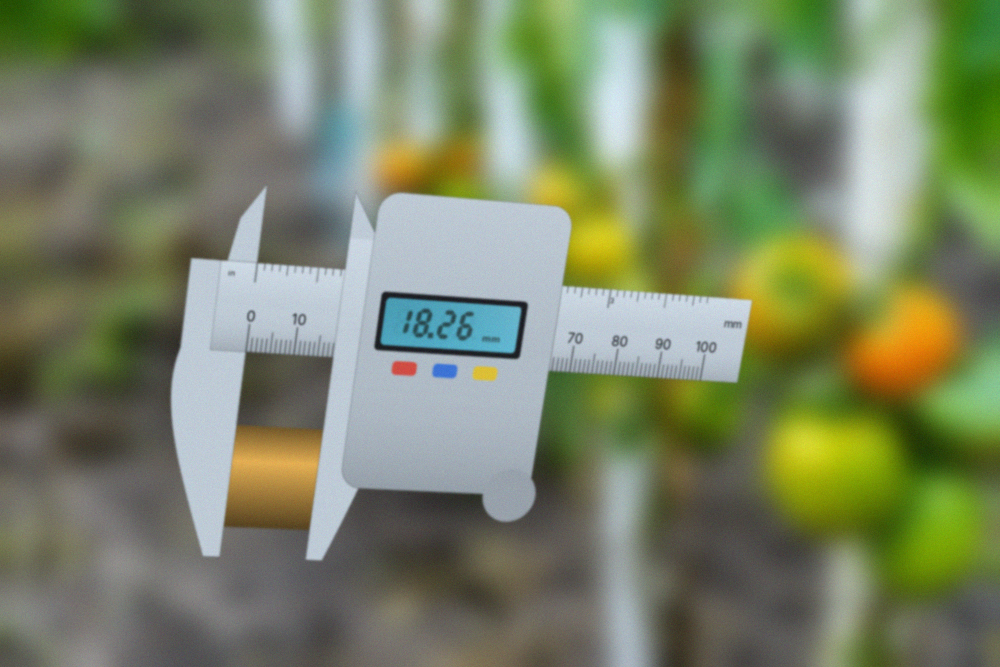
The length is 18.26mm
